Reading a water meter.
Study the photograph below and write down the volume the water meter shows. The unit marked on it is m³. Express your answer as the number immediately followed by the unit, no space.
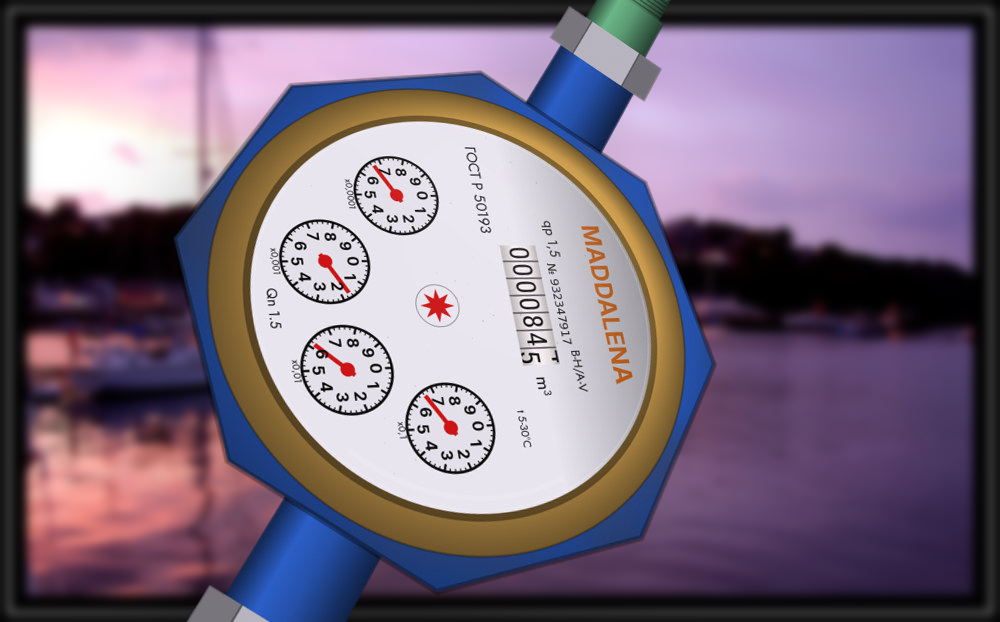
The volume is 844.6616m³
